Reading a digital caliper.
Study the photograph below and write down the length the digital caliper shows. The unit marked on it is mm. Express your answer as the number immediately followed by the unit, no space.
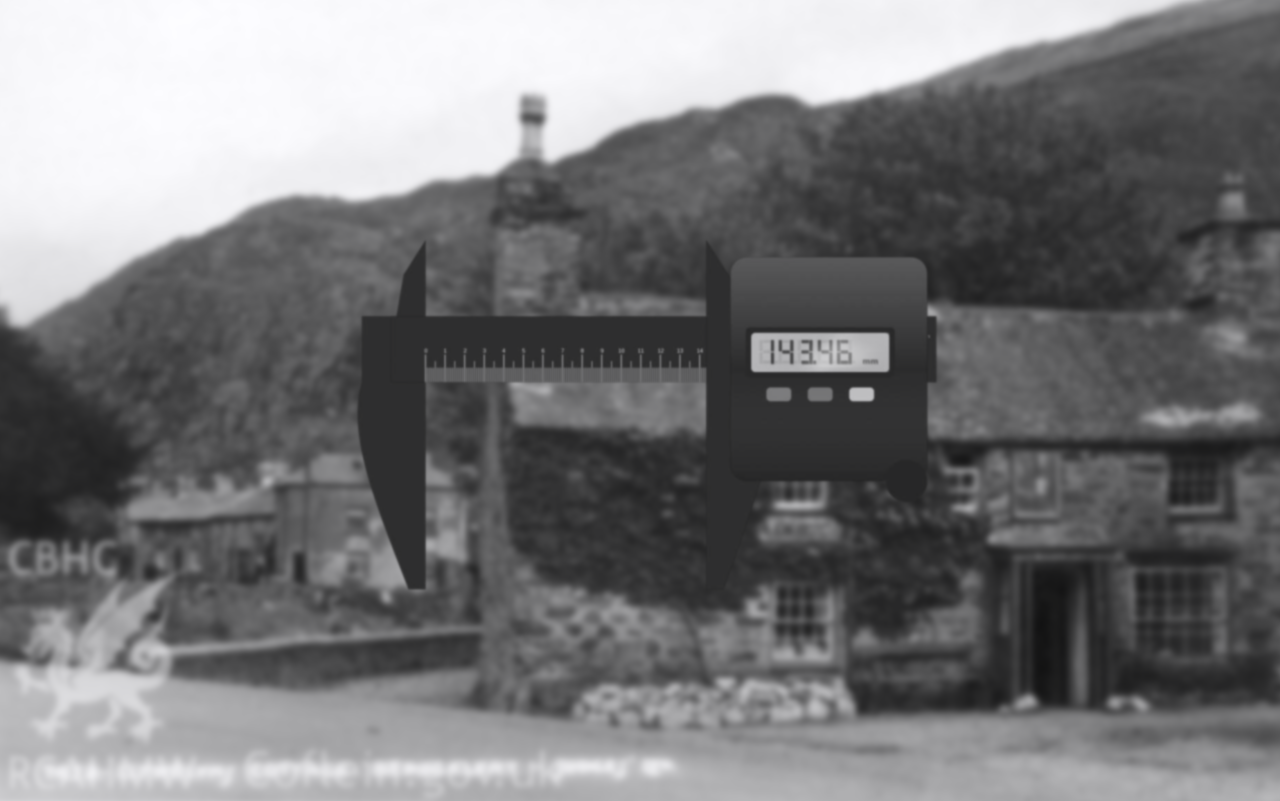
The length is 143.46mm
